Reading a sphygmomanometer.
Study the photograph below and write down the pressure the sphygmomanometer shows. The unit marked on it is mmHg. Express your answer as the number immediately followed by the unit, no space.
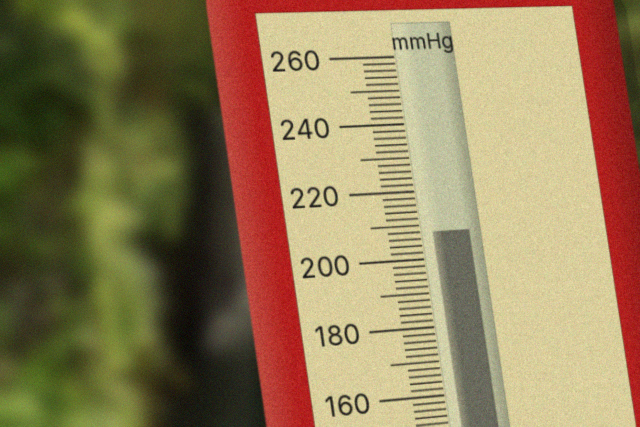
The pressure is 208mmHg
